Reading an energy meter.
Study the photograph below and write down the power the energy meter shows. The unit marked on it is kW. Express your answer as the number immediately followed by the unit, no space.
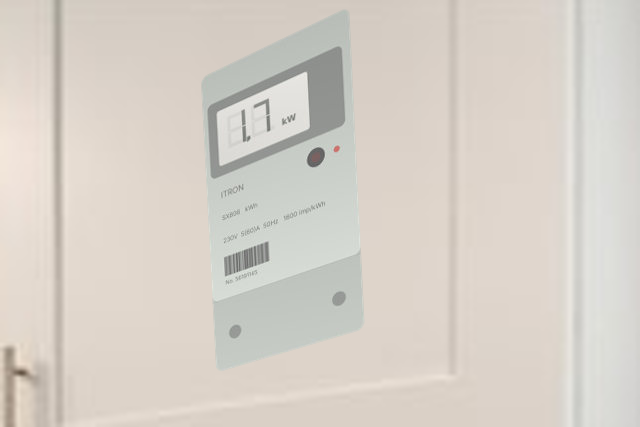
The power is 1.7kW
